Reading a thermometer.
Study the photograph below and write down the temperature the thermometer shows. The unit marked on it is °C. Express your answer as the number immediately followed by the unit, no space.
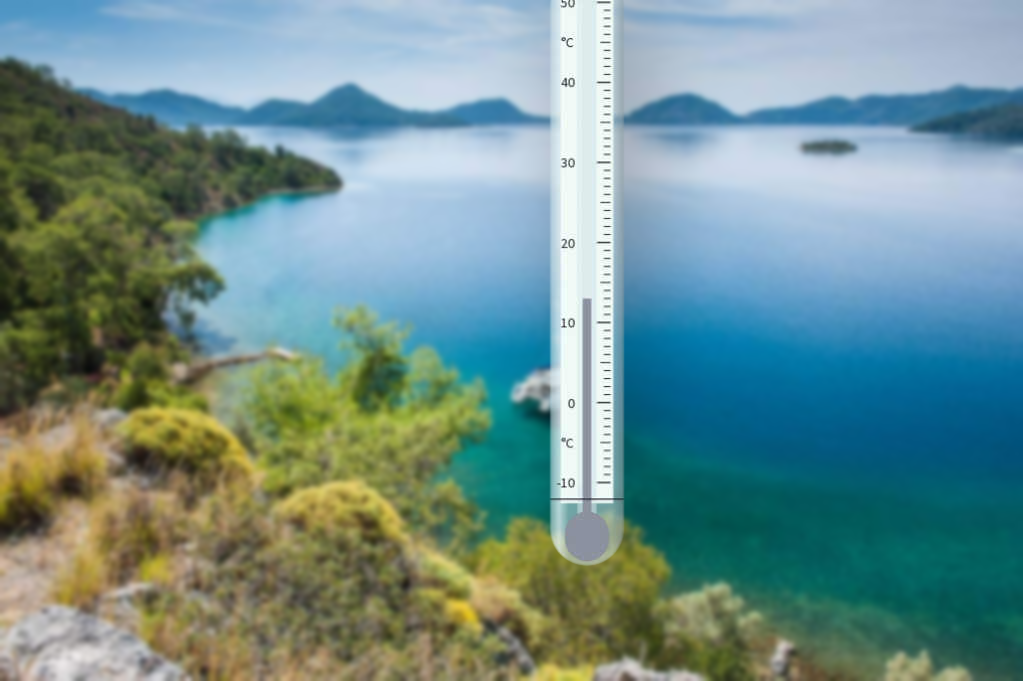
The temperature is 13°C
